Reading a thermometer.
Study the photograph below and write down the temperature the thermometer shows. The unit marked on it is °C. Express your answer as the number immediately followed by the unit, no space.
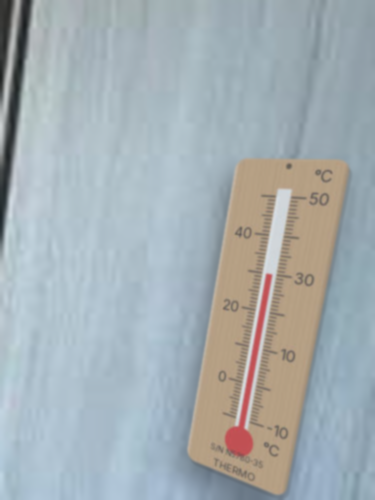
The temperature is 30°C
